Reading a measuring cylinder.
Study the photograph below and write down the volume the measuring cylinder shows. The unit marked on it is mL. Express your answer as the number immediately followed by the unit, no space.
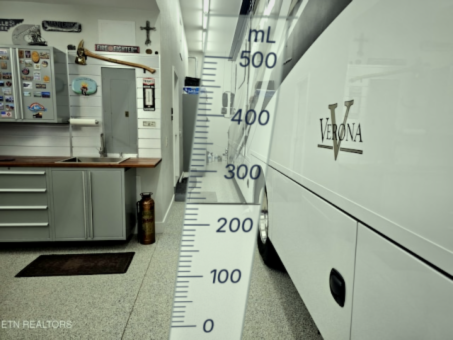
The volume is 240mL
